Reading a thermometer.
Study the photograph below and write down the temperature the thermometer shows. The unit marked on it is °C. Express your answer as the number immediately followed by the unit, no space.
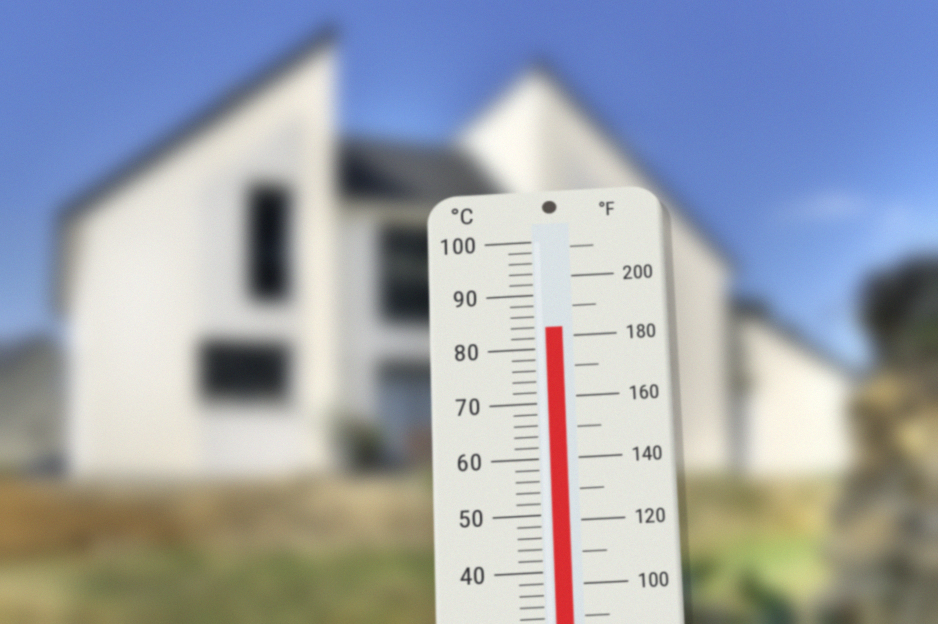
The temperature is 84°C
